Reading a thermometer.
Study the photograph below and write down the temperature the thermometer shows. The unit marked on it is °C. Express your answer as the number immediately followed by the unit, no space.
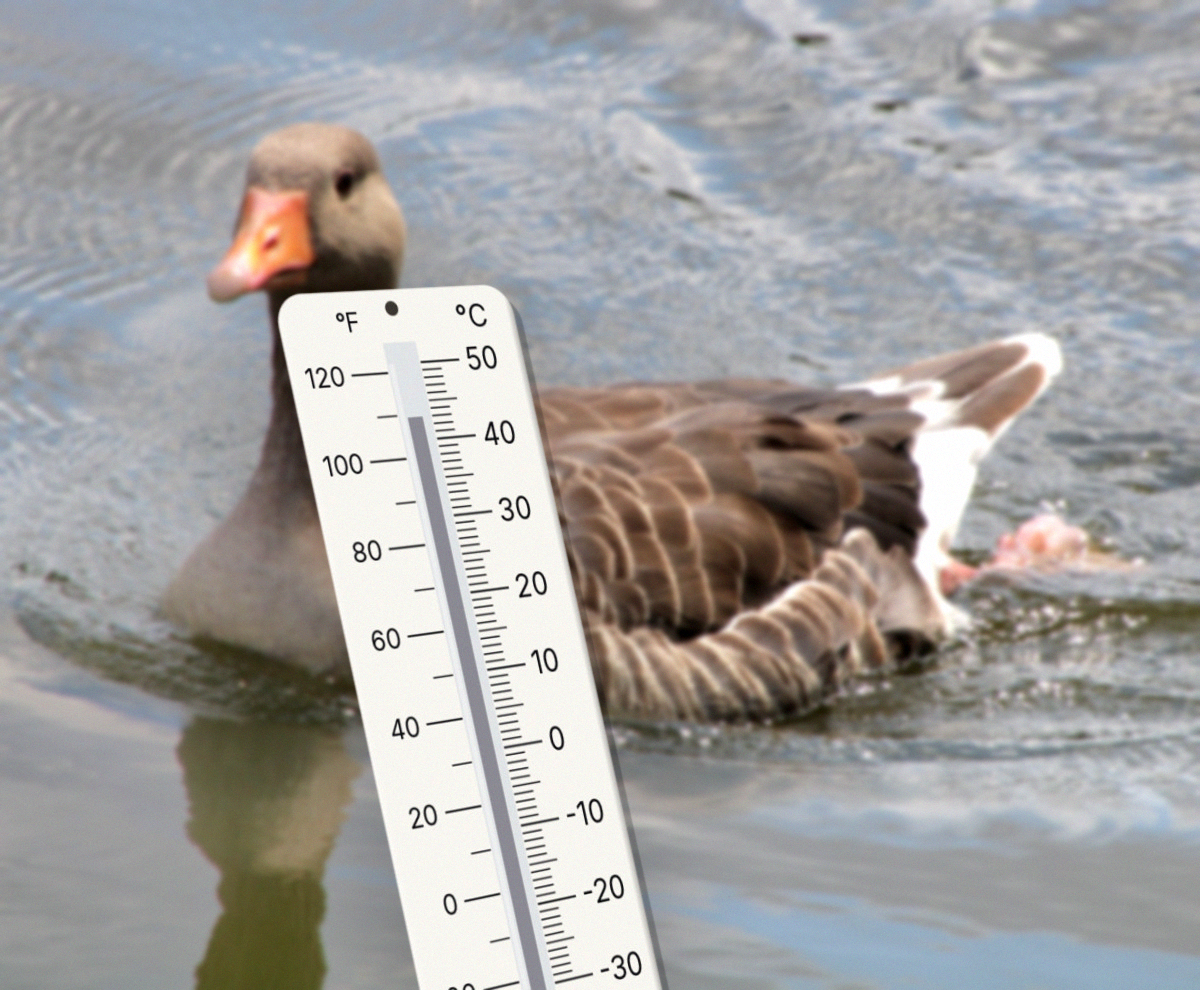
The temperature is 43°C
